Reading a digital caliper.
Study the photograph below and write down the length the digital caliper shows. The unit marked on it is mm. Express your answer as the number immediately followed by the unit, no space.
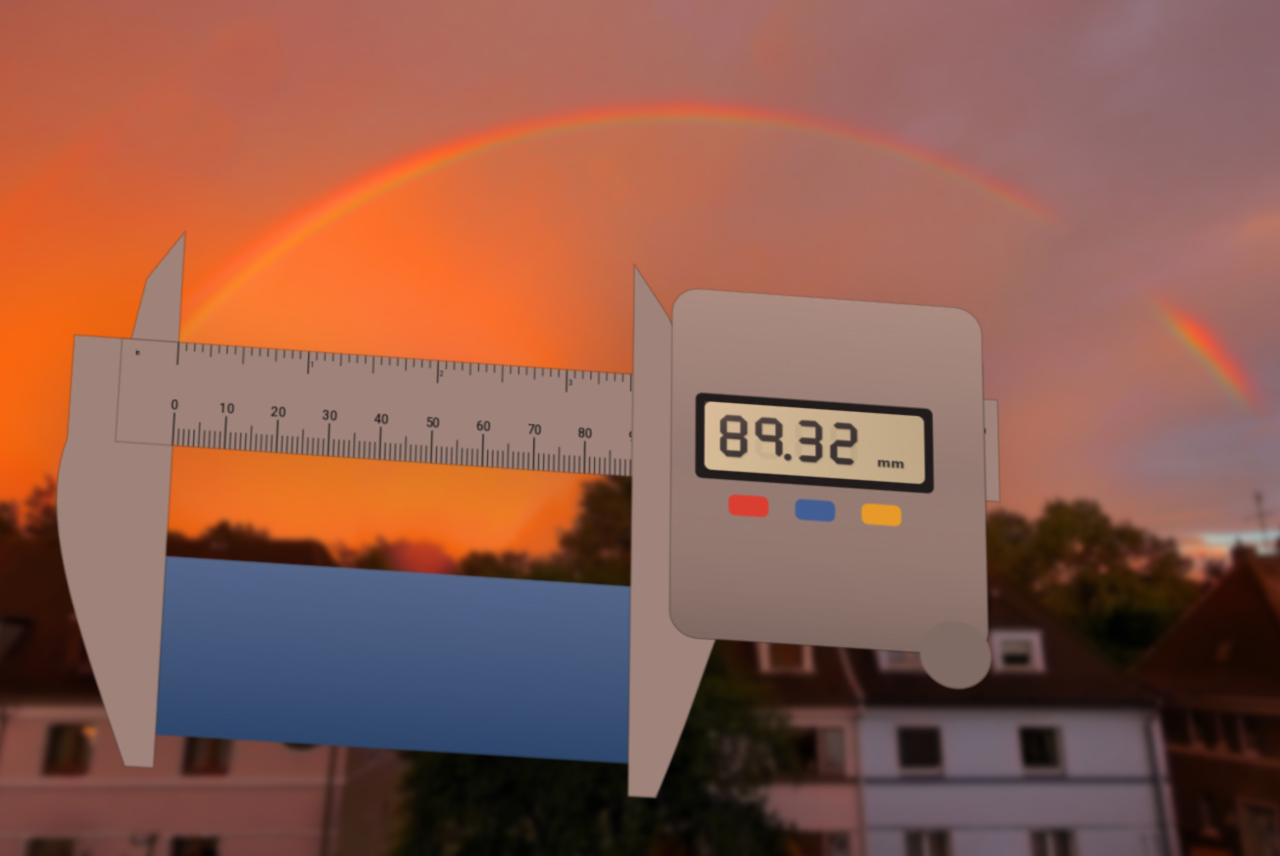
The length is 89.32mm
